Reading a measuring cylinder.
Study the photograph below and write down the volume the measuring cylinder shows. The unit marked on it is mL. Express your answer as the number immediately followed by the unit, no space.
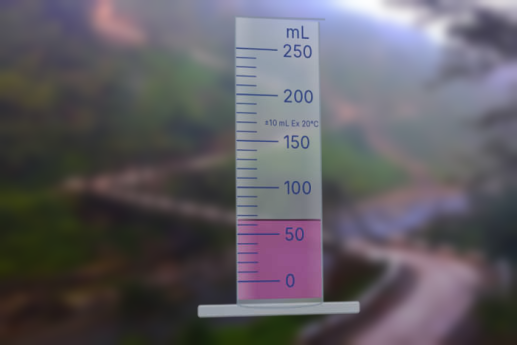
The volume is 65mL
